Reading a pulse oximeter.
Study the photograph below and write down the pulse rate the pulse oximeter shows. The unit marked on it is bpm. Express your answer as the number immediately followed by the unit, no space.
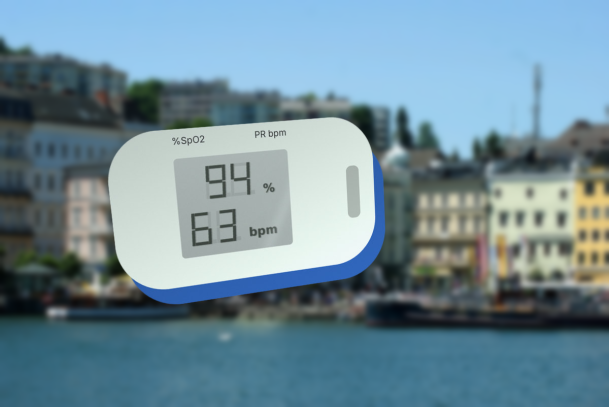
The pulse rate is 63bpm
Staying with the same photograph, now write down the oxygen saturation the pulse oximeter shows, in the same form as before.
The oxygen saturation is 94%
